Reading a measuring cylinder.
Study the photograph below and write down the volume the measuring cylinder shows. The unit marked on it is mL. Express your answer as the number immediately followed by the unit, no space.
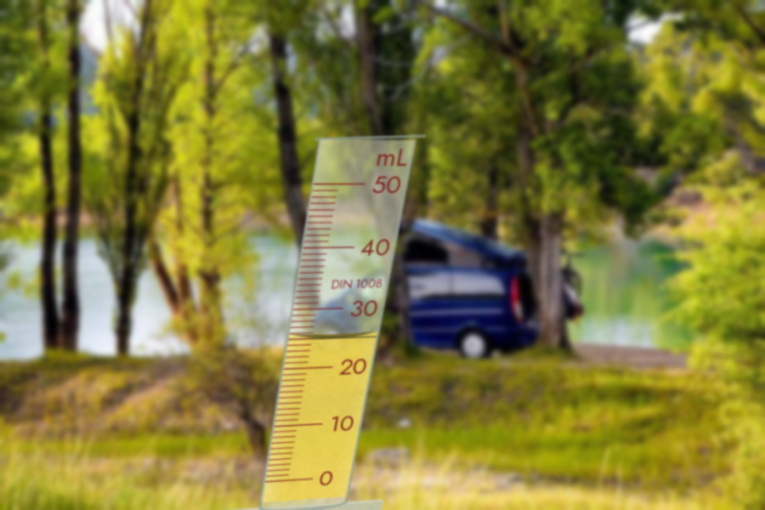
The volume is 25mL
